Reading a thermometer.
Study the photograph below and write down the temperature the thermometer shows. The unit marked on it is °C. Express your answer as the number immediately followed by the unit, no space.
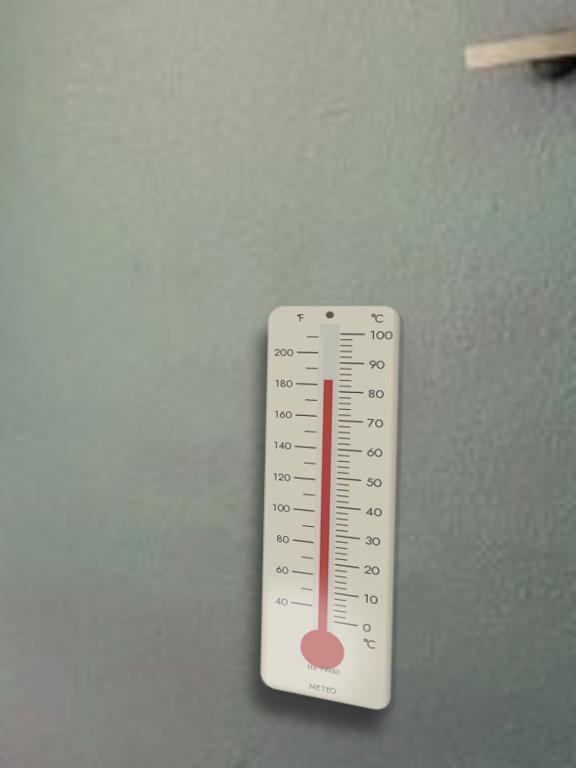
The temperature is 84°C
